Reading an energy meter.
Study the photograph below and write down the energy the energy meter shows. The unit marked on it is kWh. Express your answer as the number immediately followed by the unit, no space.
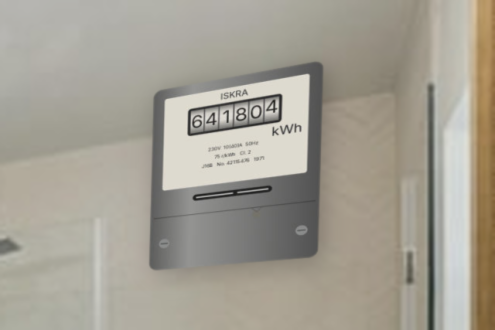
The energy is 641804kWh
